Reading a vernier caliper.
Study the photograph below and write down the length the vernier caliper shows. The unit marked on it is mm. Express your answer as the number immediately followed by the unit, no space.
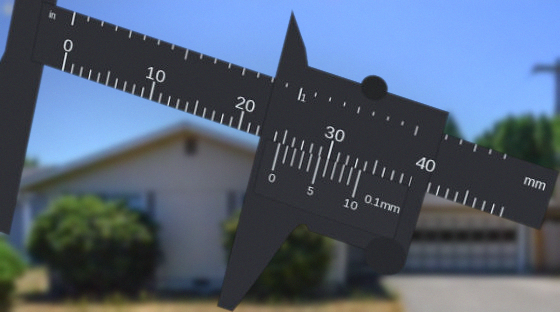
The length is 24.6mm
